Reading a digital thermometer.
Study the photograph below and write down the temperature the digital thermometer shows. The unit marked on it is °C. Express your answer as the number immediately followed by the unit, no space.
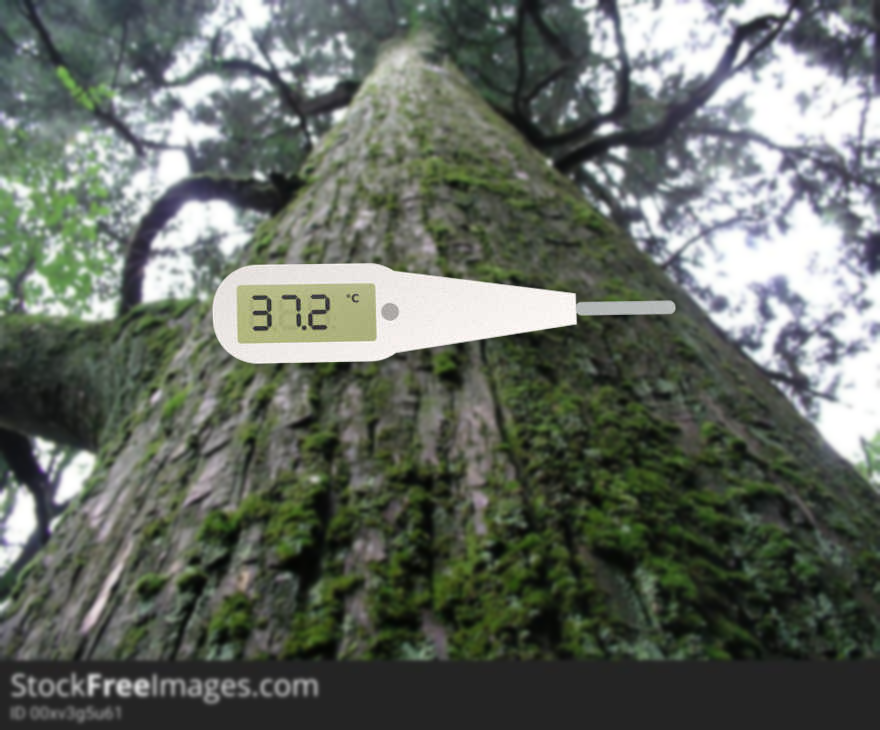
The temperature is 37.2°C
